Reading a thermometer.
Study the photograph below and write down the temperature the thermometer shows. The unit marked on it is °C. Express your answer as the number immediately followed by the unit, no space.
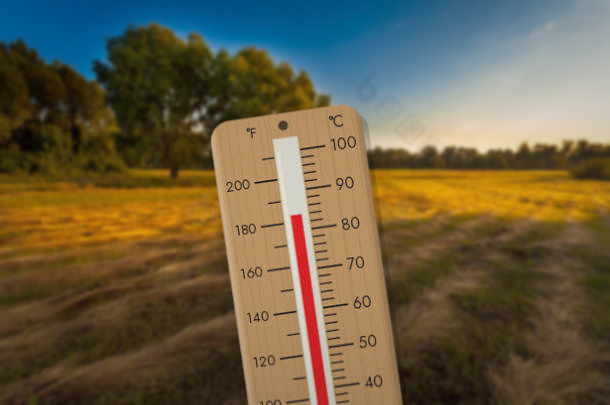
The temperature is 84°C
